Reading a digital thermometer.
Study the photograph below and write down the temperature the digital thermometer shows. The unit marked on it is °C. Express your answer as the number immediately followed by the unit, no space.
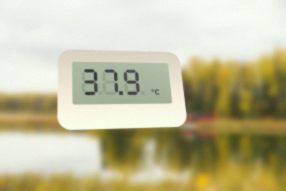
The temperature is 37.9°C
